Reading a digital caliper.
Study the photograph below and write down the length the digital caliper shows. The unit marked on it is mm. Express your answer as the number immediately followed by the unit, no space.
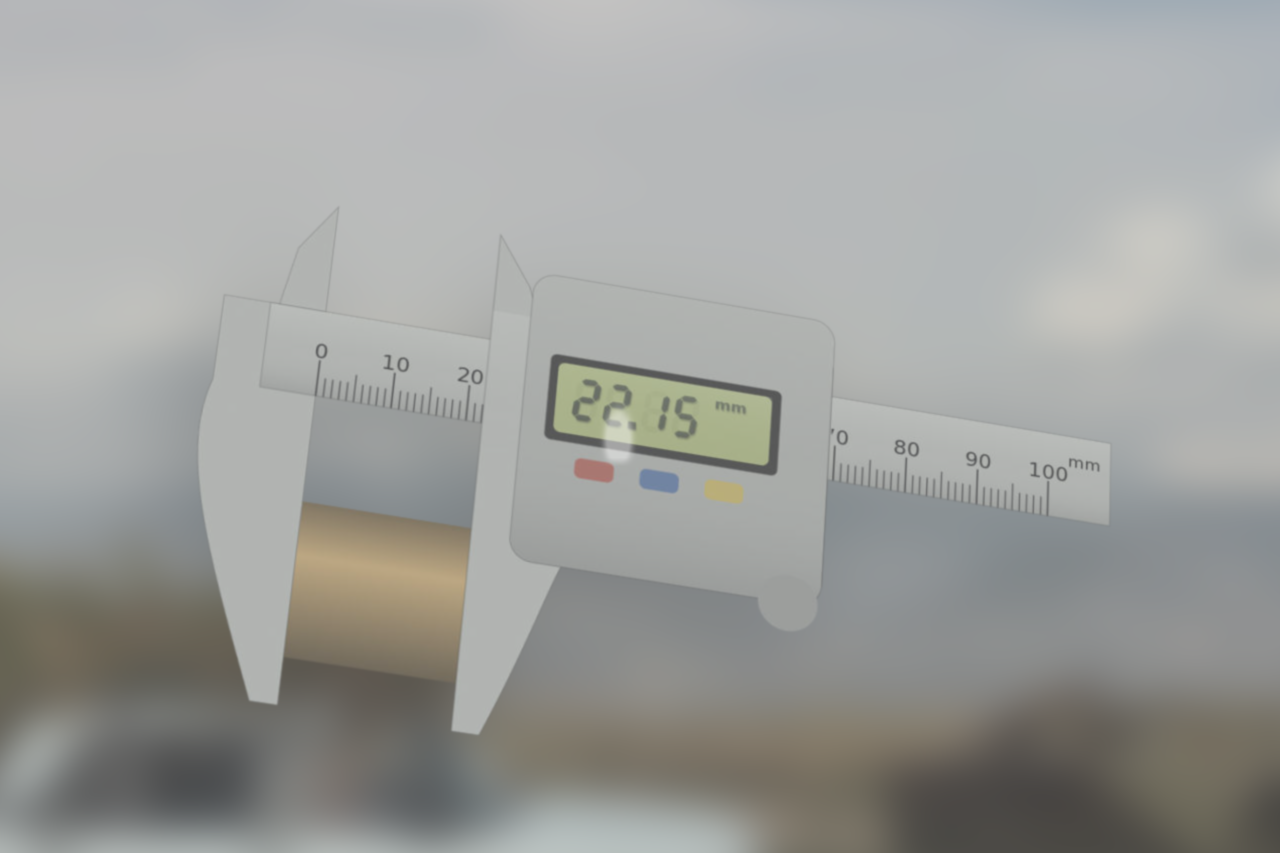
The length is 22.15mm
